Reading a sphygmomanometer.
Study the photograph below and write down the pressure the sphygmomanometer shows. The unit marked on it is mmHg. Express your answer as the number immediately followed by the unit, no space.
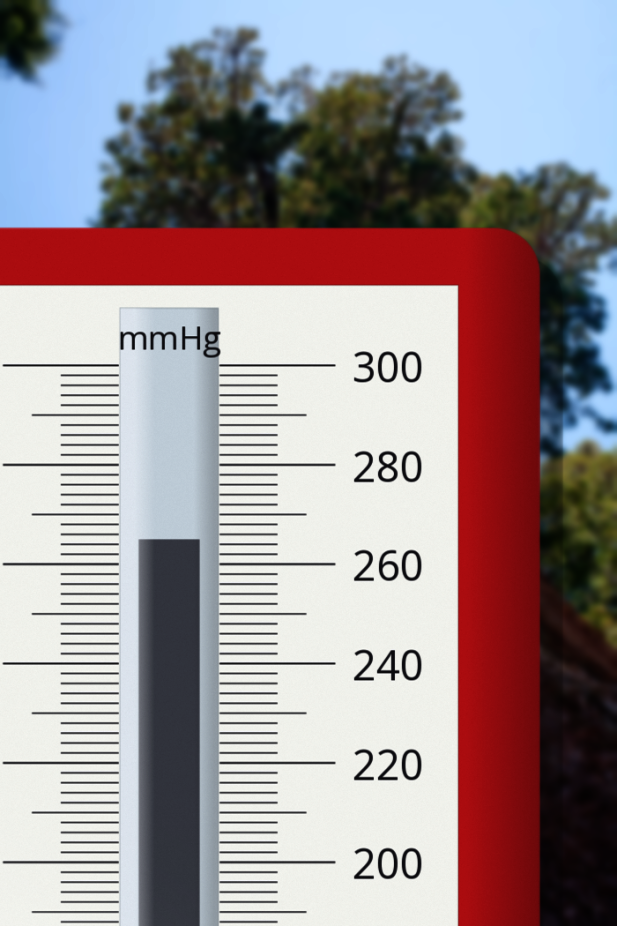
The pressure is 265mmHg
